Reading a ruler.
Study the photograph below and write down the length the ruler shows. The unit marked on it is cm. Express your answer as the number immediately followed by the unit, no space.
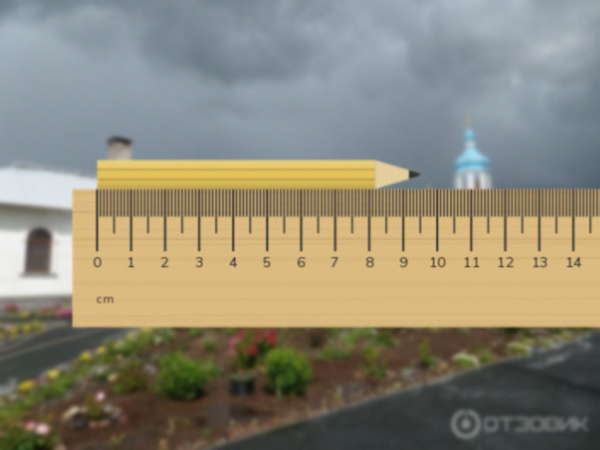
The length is 9.5cm
